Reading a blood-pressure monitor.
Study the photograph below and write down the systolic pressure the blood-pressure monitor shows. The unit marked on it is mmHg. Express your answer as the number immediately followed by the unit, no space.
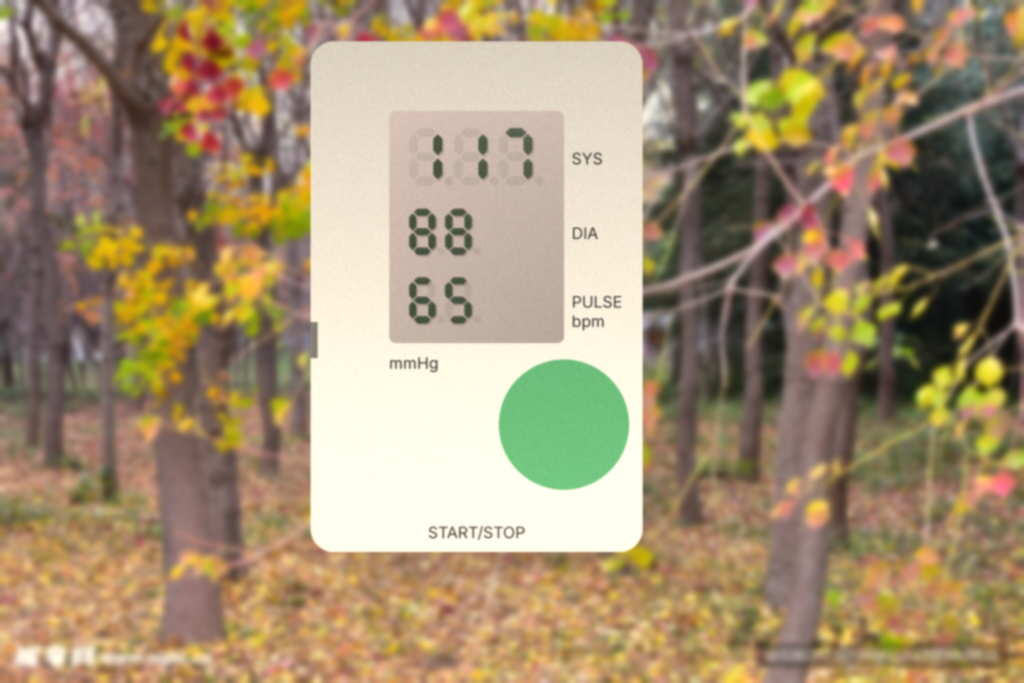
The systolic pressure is 117mmHg
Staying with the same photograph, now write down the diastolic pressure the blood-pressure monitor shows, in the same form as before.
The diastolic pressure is 88mmHg
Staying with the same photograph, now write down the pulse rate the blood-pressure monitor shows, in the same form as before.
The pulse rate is 65bpm
